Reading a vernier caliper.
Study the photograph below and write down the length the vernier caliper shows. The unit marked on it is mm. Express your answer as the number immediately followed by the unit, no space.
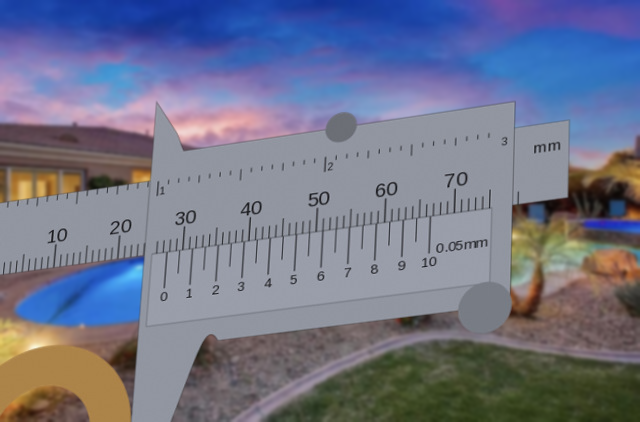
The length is 27.6mm
